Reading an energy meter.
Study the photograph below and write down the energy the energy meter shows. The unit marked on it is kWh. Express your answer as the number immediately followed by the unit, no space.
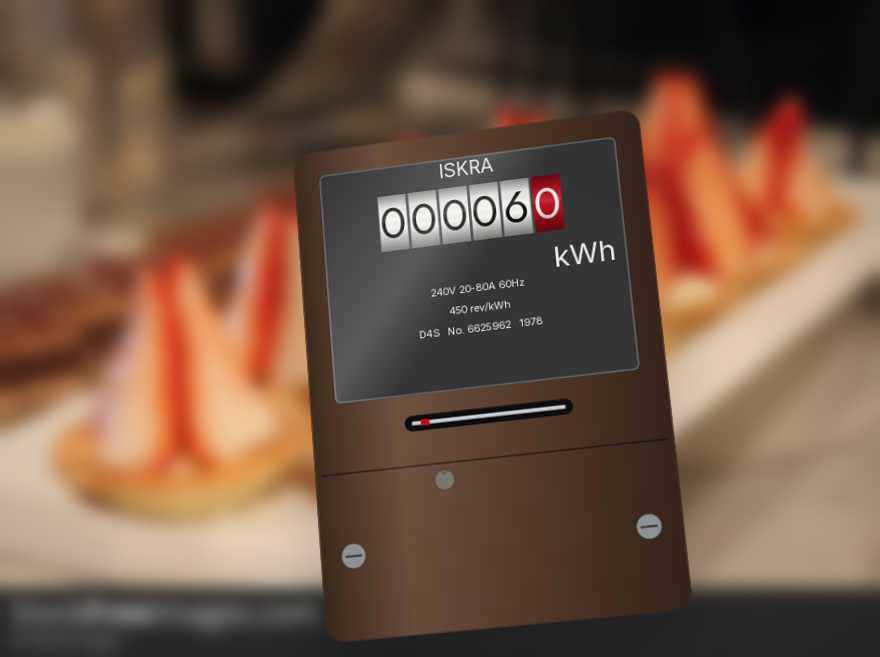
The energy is 6.0kWh
